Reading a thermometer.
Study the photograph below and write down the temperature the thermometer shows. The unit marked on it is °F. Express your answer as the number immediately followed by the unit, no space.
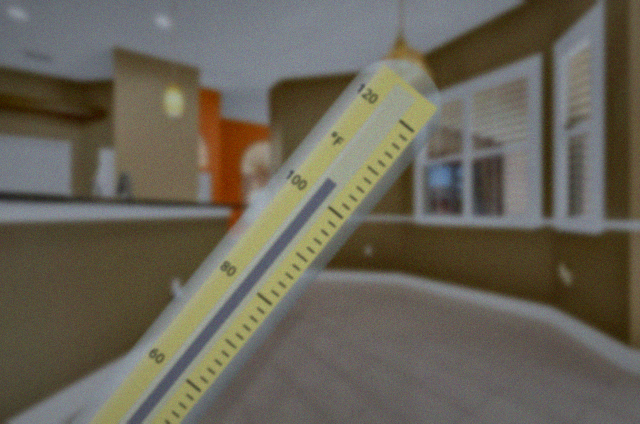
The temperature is 104°F
